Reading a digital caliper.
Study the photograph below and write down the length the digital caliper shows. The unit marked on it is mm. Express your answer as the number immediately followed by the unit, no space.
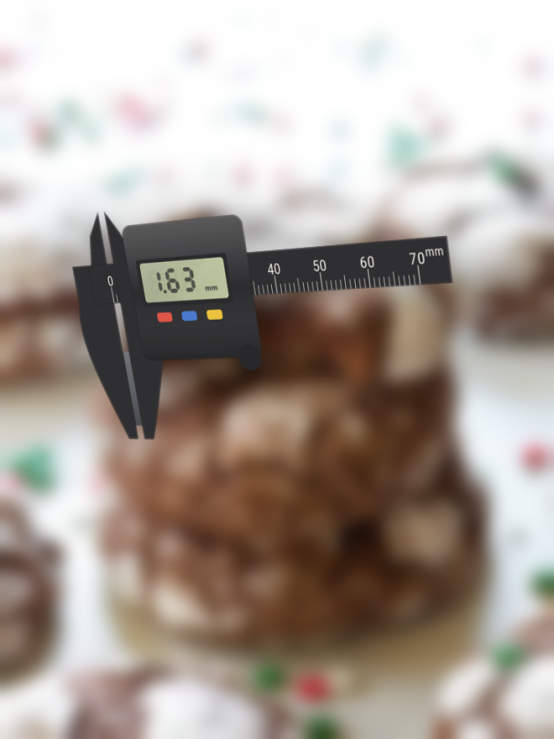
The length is 1.63mm
